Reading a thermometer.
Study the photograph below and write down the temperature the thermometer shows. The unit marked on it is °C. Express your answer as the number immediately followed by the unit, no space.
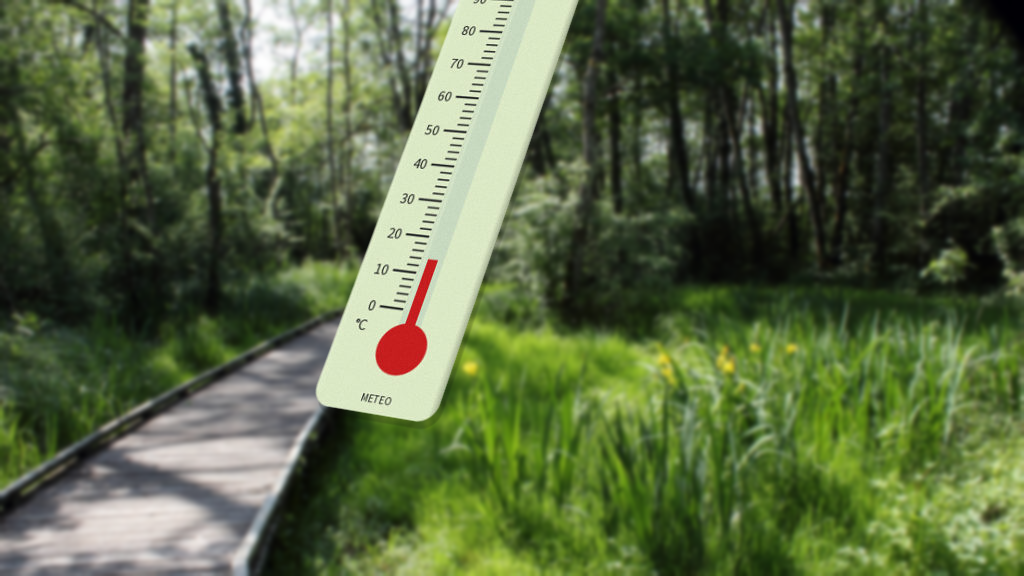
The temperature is 14°C
